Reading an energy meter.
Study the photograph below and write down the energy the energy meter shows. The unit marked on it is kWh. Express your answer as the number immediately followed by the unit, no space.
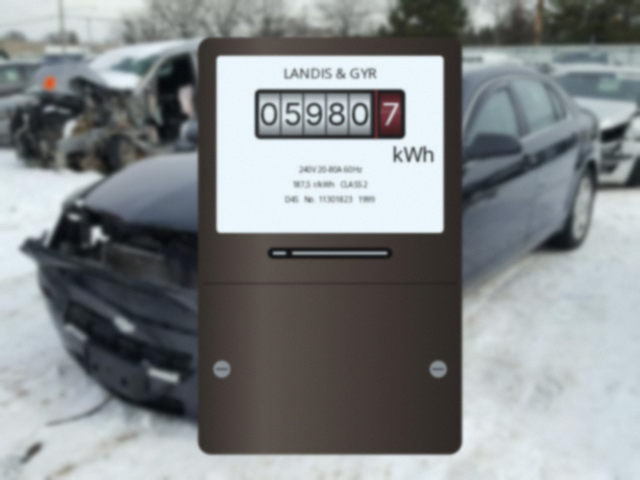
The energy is 5980.7kWh
